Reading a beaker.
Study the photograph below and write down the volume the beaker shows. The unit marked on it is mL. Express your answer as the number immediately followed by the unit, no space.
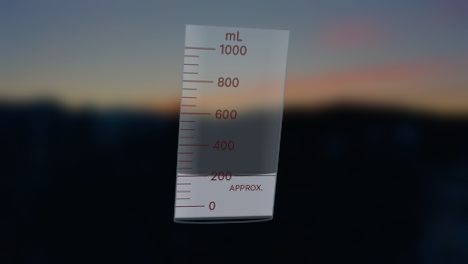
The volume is 200mL
